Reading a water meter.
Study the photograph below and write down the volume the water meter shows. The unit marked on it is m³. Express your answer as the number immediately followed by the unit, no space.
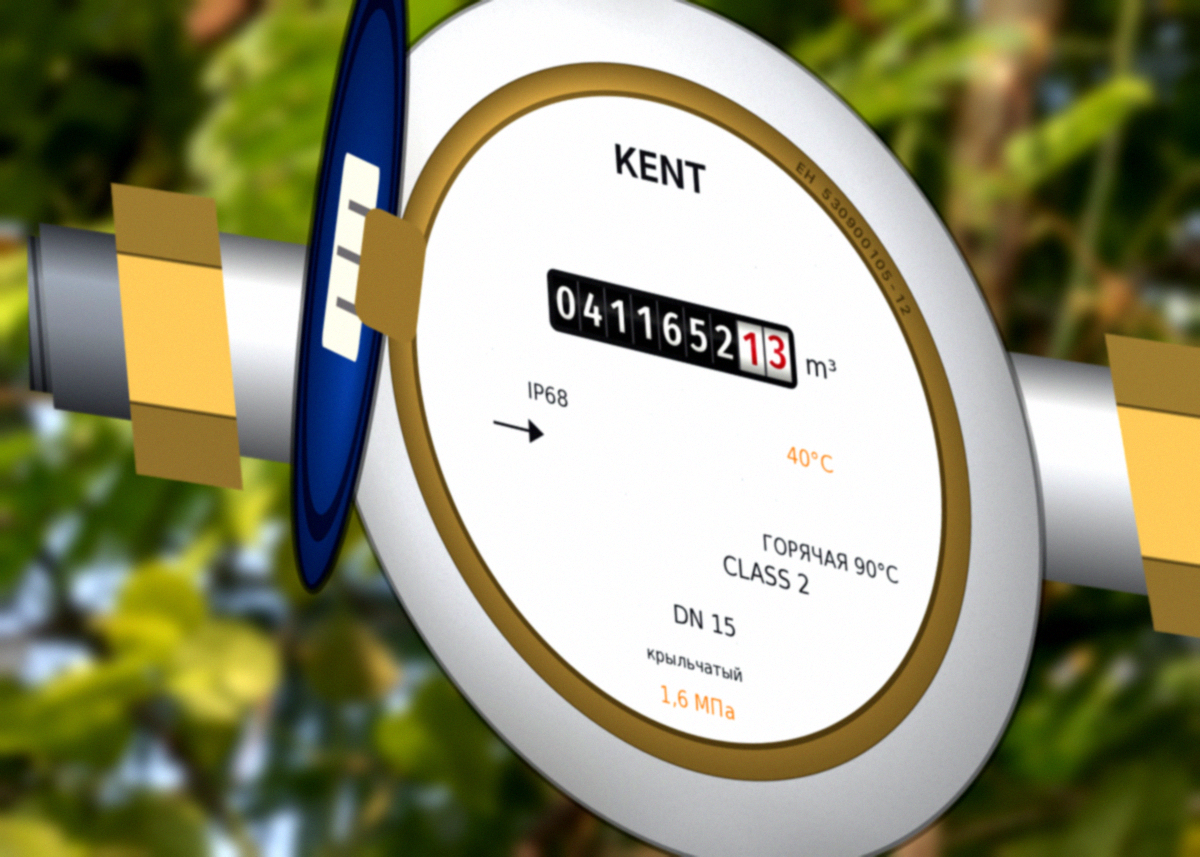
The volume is 411652.13m³
